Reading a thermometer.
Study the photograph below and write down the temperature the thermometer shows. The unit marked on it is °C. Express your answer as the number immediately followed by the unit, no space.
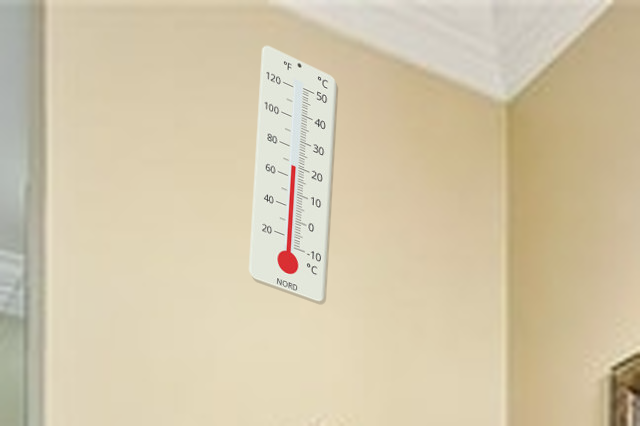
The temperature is 20°C
